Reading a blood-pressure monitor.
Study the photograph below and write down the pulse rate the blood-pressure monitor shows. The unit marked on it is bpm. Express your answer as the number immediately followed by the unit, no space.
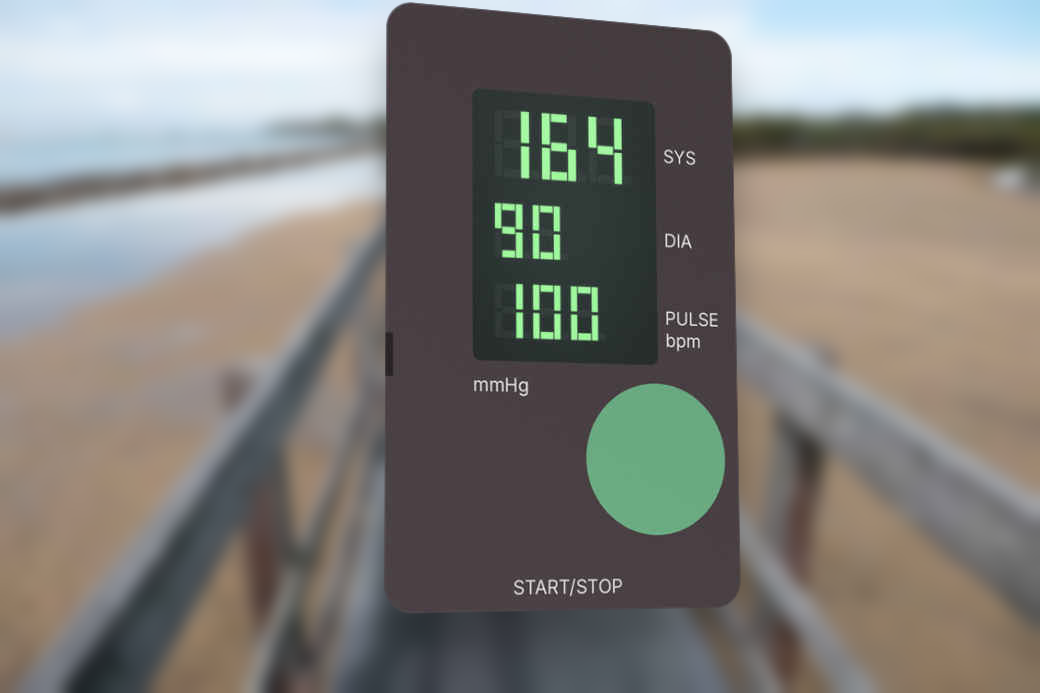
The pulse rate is 100bpm
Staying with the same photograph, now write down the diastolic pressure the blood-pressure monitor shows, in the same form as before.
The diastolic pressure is 90mmHg
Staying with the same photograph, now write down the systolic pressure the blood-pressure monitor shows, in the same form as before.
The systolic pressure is 164mmHg
